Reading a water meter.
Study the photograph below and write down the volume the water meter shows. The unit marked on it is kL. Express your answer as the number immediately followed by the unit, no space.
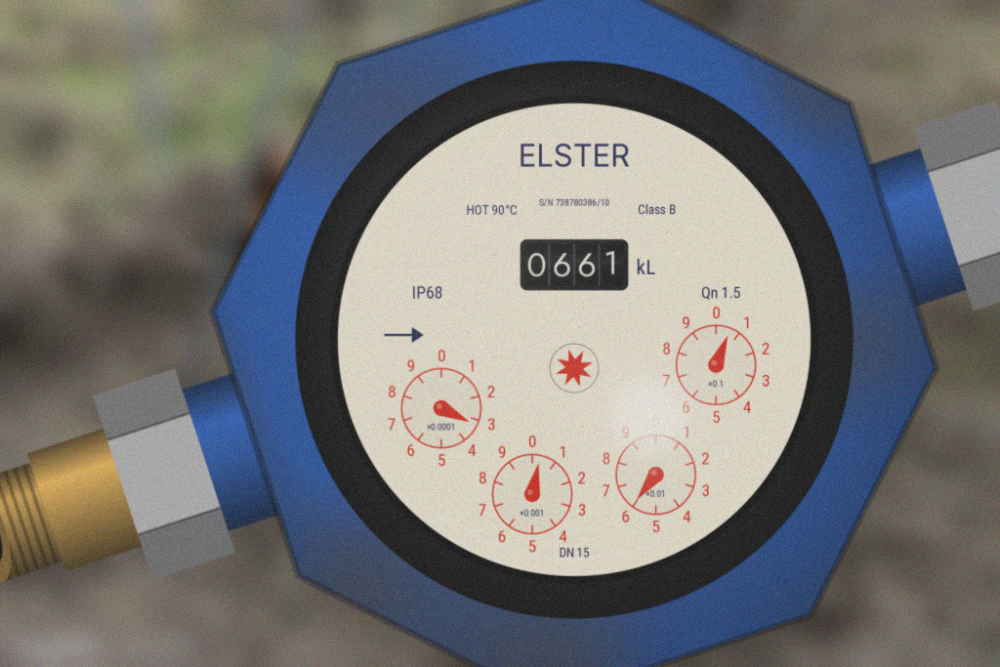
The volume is 661.0603kL
